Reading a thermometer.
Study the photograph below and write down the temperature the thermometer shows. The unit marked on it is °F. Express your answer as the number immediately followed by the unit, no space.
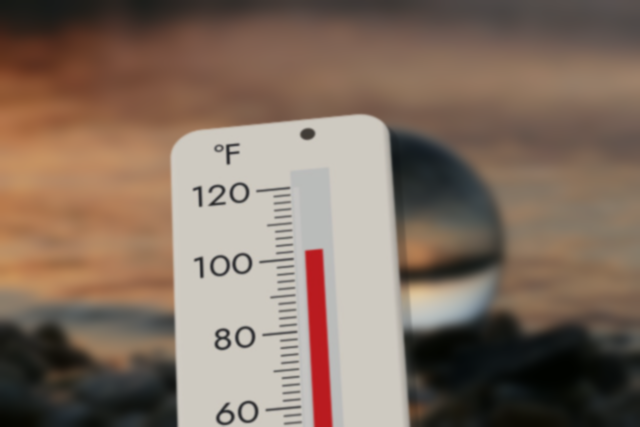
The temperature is 102°F
